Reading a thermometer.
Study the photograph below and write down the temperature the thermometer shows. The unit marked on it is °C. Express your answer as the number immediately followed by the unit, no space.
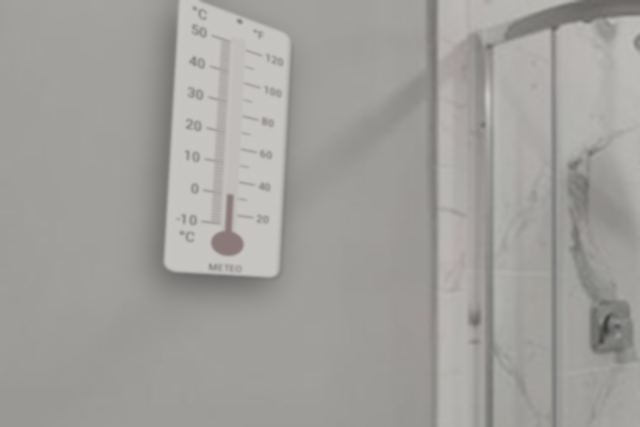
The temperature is 0°C
